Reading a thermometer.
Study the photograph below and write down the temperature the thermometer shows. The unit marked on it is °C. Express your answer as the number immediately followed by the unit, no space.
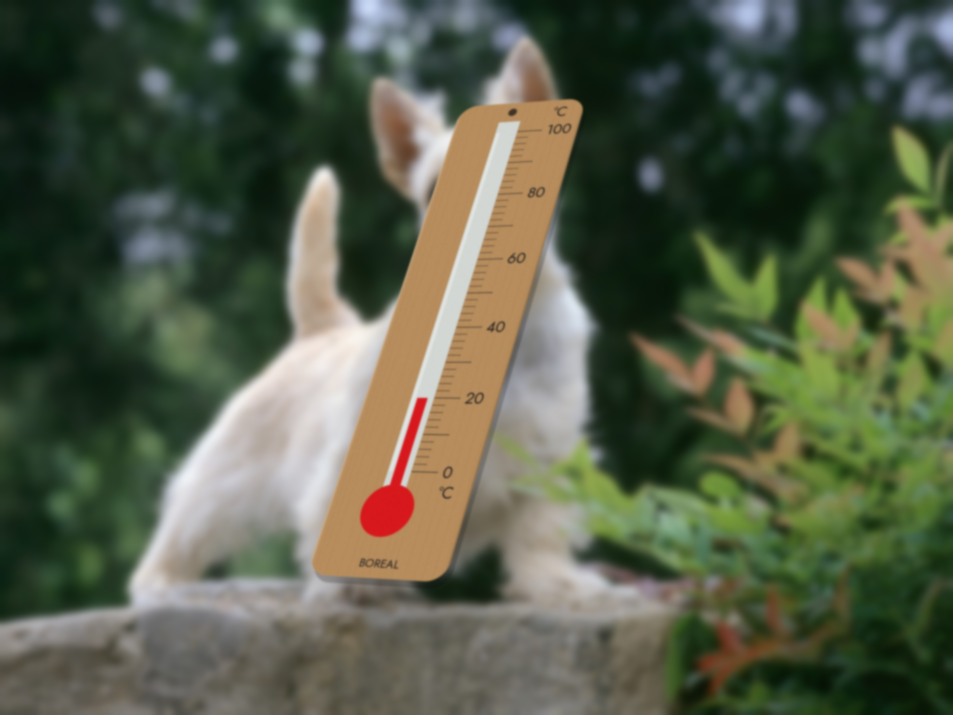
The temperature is 20°C
